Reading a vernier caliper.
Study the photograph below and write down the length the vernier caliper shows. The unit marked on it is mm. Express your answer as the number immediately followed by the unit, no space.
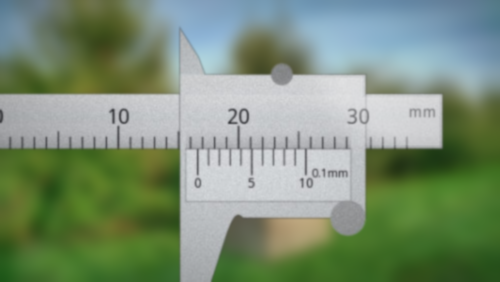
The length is 16.6mm
